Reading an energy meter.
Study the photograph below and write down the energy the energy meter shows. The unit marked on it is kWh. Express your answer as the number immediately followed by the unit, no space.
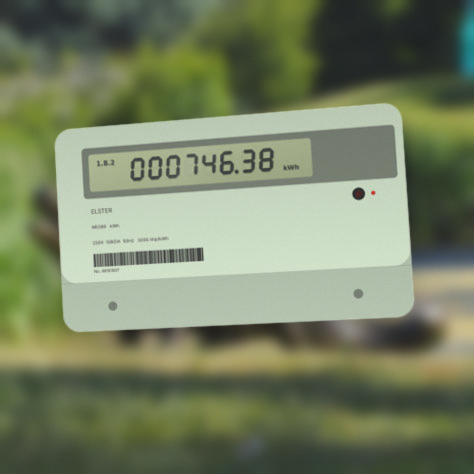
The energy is 746.38kWh
